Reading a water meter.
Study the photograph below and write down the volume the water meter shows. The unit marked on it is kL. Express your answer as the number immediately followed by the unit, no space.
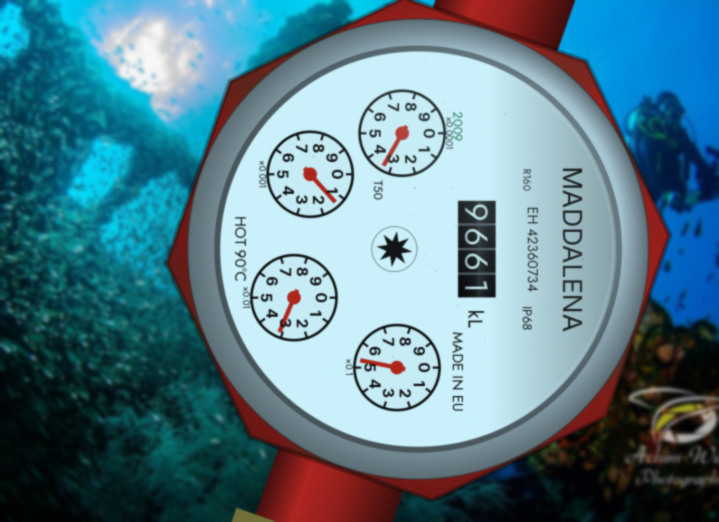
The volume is 9661.5313kL
